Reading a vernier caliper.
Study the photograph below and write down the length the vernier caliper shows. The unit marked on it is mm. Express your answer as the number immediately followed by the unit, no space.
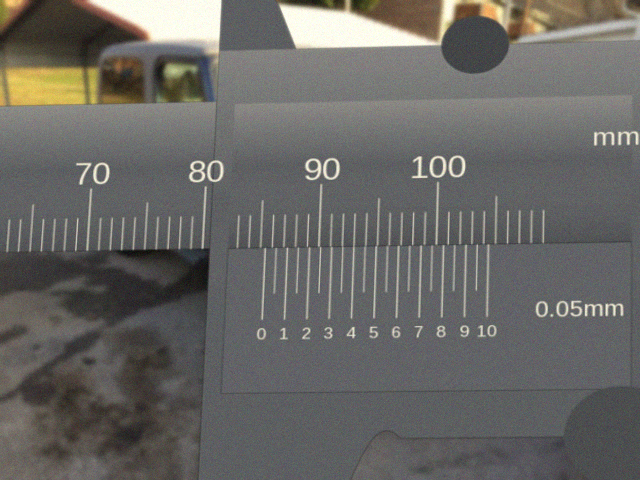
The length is 85.4mm
